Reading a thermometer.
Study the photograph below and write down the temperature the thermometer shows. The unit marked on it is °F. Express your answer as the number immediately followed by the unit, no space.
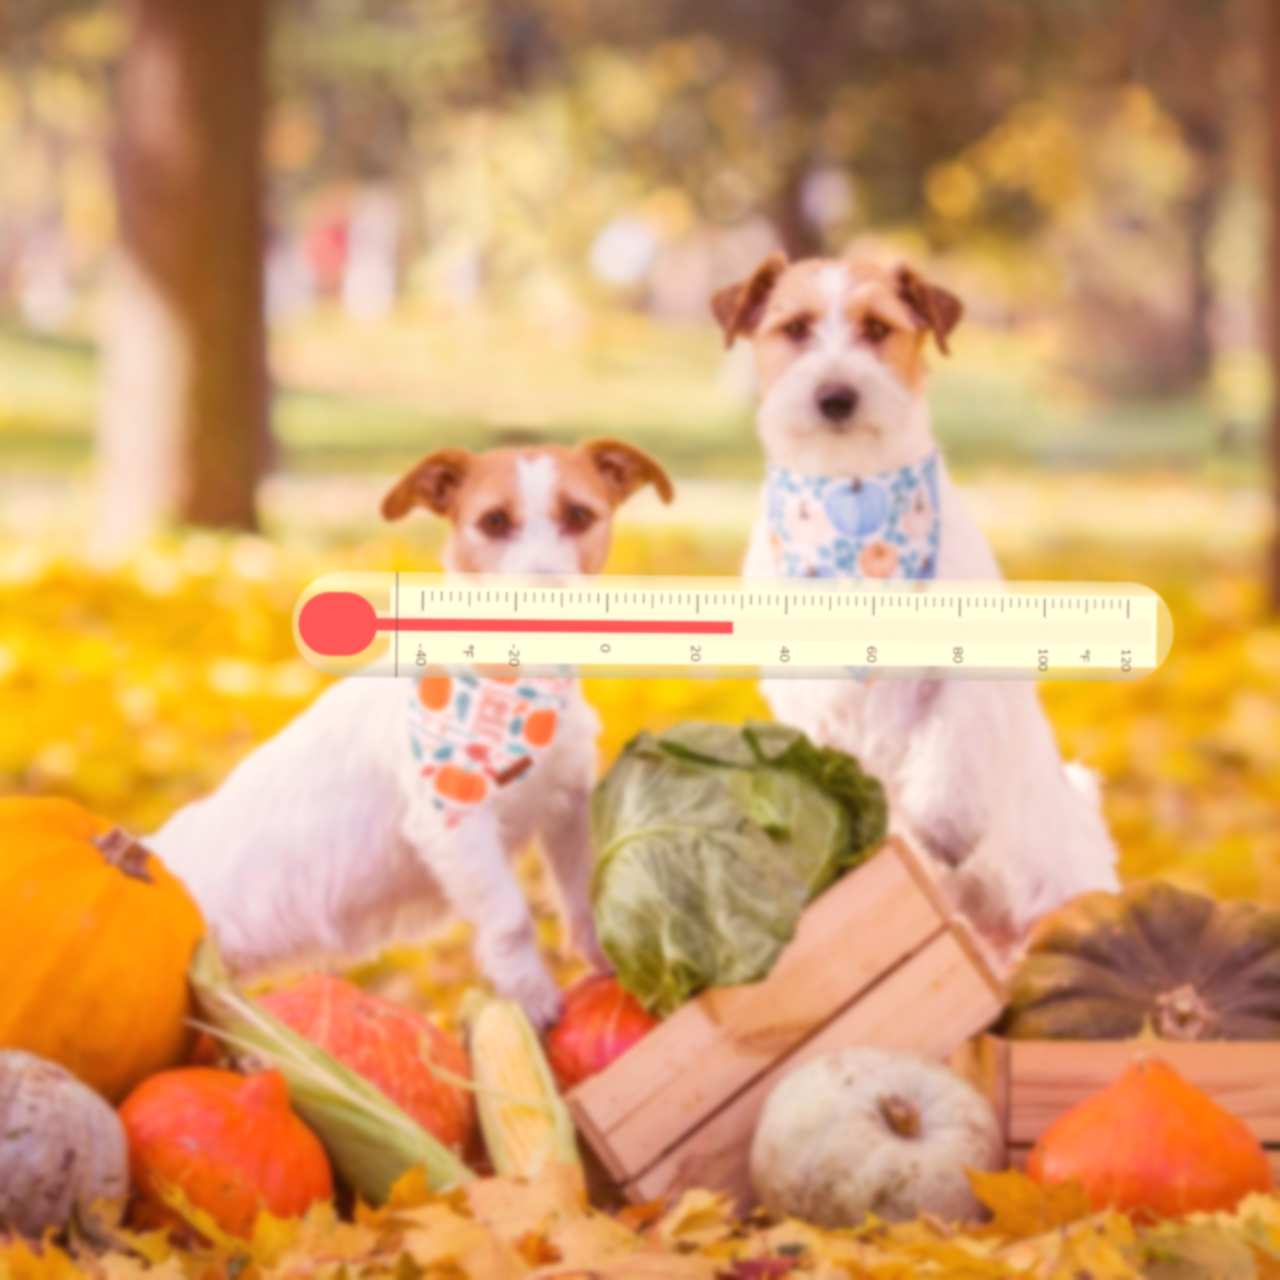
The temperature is 28°F
